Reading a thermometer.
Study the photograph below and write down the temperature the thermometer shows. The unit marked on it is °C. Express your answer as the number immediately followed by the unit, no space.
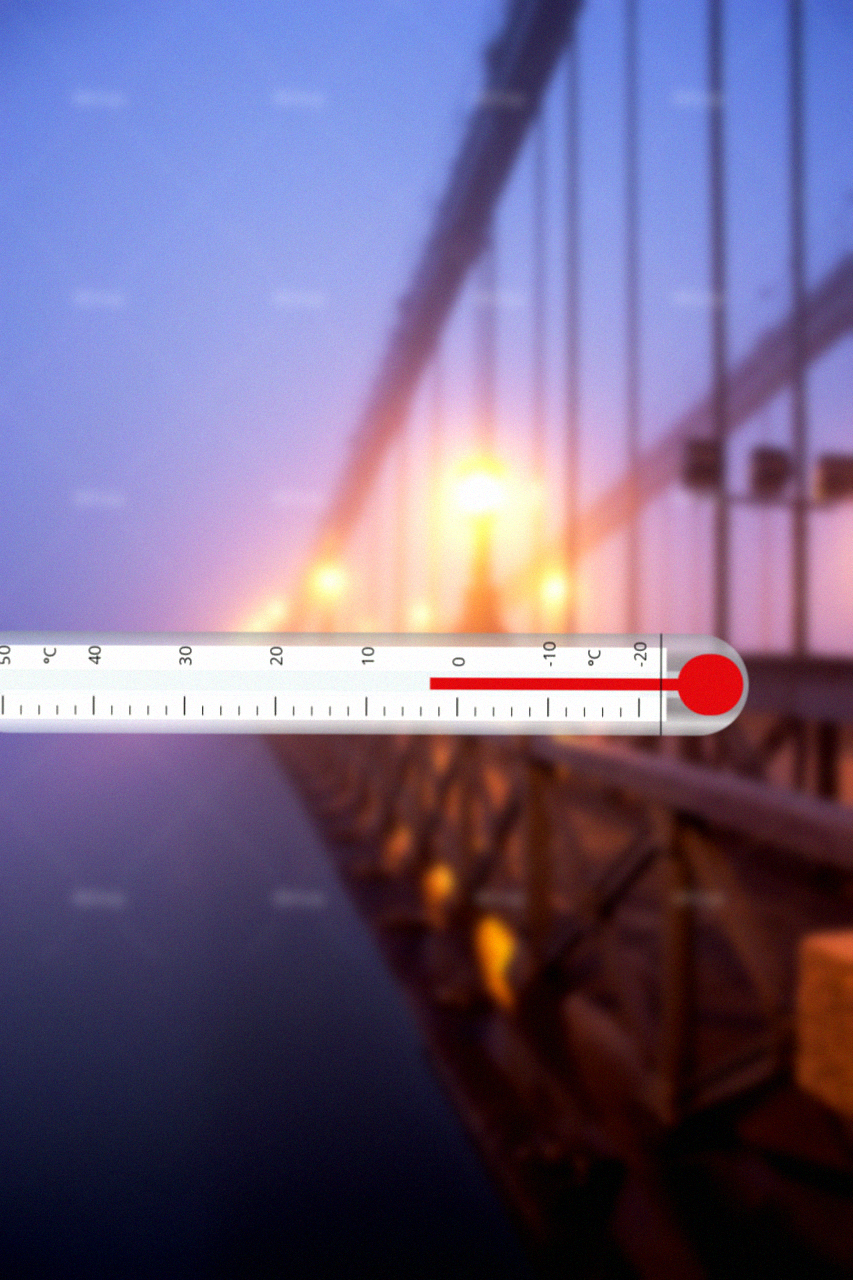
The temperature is 3°C
